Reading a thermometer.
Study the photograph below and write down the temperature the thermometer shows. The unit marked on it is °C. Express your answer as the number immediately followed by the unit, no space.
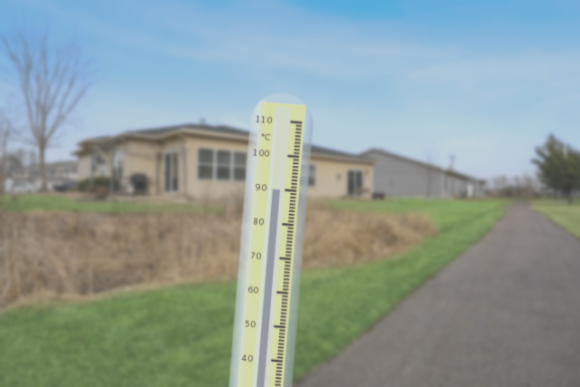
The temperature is 90°C
